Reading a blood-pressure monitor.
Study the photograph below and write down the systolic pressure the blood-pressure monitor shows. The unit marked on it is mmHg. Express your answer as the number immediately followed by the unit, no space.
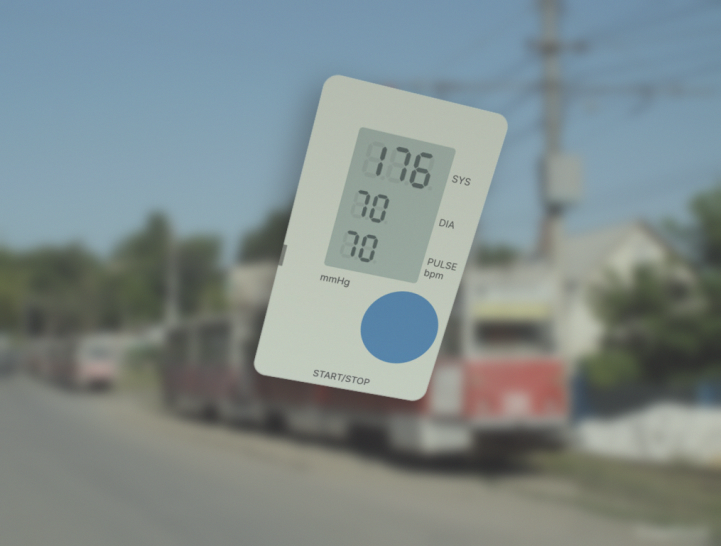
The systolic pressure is 176mmHg
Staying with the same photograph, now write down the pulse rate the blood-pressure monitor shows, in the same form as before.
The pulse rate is 70bpm
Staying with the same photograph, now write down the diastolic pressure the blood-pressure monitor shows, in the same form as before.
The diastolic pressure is 70mmHg
